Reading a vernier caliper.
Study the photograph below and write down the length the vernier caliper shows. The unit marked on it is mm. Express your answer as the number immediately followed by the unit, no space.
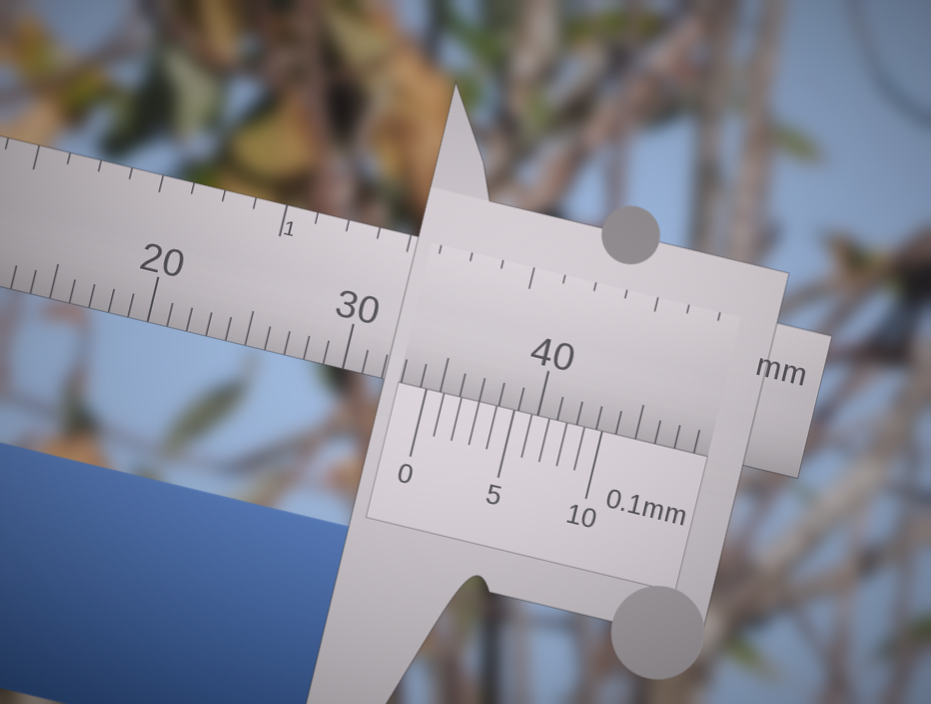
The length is 34.3mm
